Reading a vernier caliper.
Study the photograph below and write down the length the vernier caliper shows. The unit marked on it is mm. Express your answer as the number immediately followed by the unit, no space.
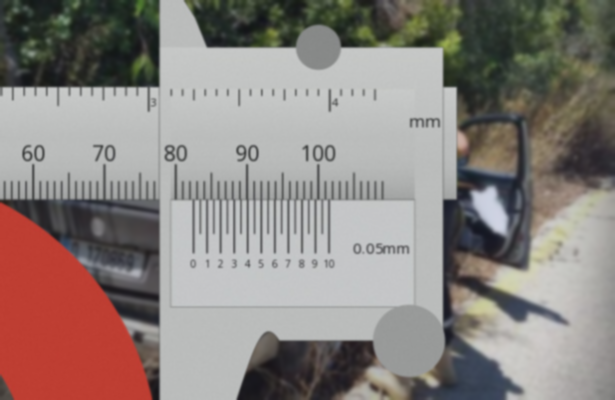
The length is 82.5mm
